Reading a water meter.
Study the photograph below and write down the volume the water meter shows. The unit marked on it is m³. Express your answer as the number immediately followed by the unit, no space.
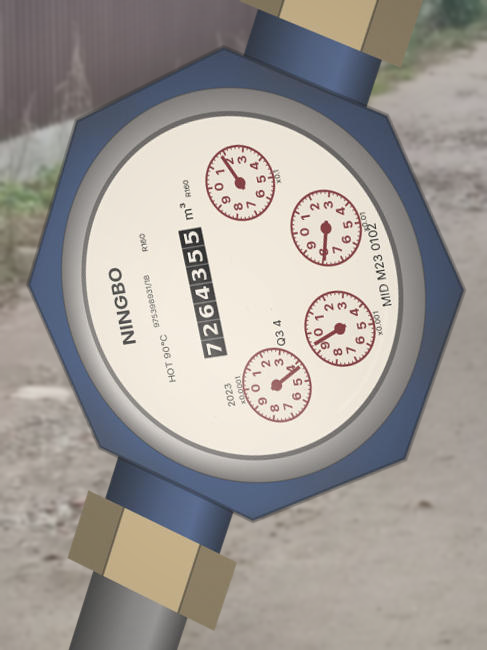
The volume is 7264355.1794m³
